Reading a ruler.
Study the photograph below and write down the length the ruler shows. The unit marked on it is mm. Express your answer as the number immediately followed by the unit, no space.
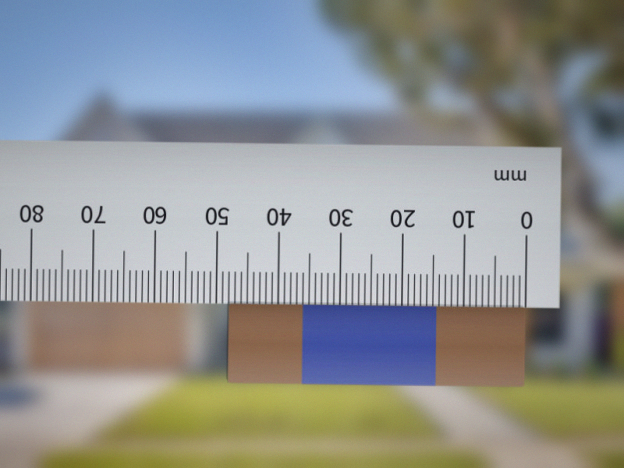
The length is 48mm
